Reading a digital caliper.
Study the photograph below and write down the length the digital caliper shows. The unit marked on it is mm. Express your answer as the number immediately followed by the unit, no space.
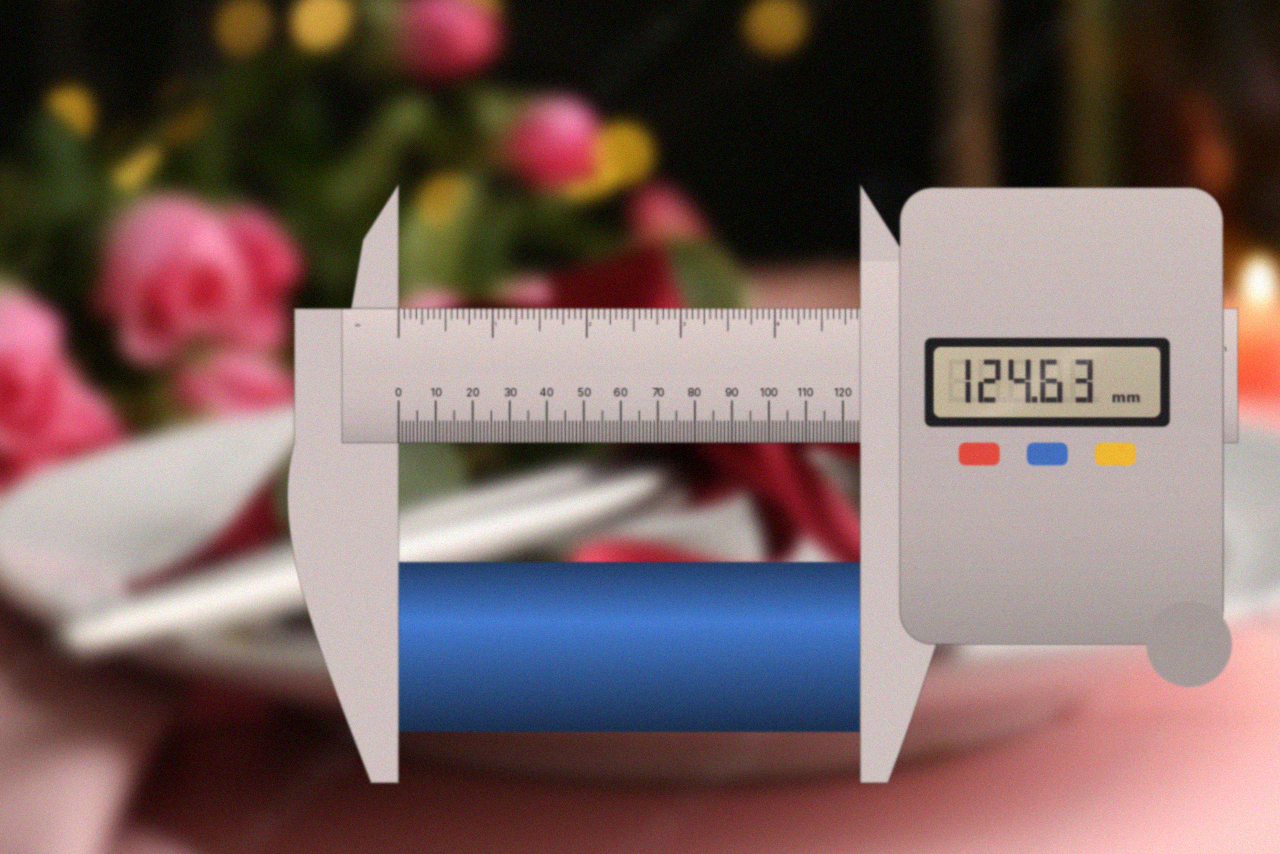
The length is 124.63mm
